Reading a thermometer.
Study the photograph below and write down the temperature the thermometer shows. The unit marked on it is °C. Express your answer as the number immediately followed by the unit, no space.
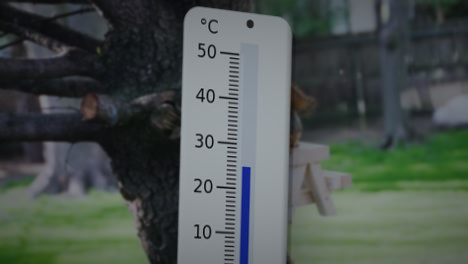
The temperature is 25°C
